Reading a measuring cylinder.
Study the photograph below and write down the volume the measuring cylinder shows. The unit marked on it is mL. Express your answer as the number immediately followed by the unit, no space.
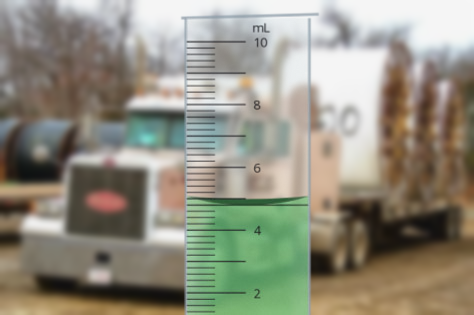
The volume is 4.8mL
